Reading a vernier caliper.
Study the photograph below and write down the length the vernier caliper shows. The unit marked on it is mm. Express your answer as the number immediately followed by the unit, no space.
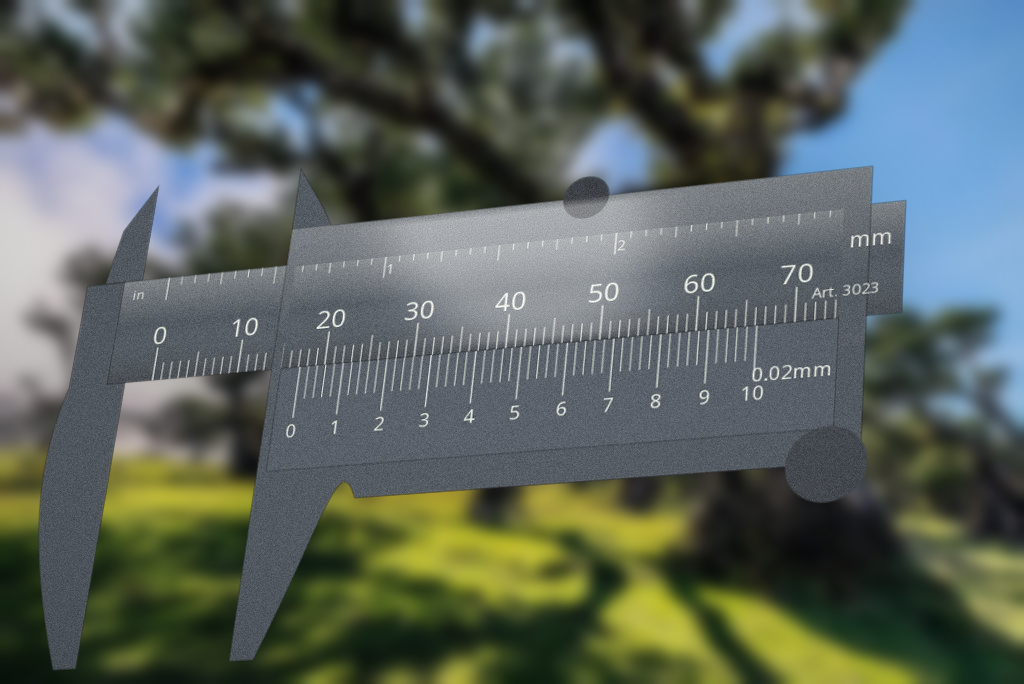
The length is 17.2mm
